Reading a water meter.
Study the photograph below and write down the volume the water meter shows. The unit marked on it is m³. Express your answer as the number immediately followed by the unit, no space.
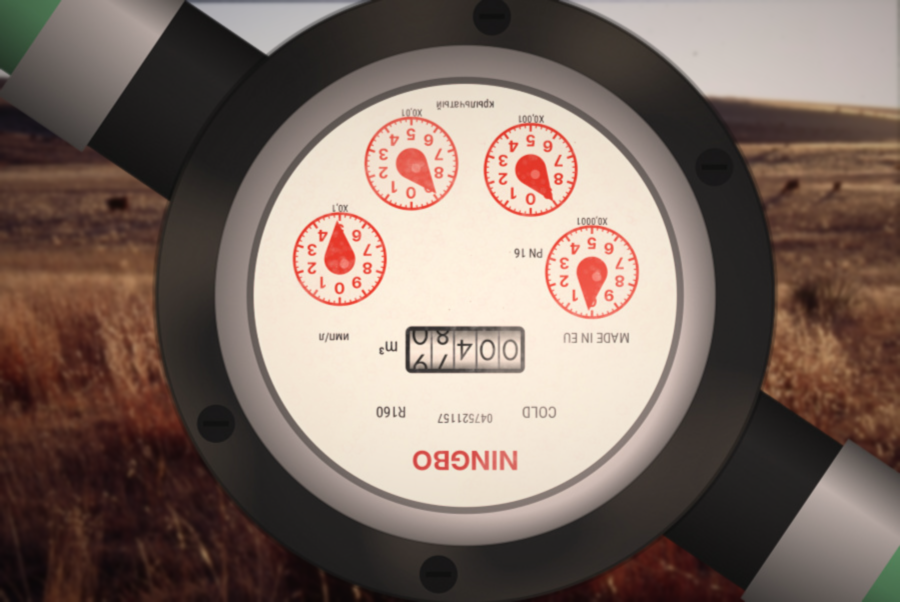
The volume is 479.4890m³
